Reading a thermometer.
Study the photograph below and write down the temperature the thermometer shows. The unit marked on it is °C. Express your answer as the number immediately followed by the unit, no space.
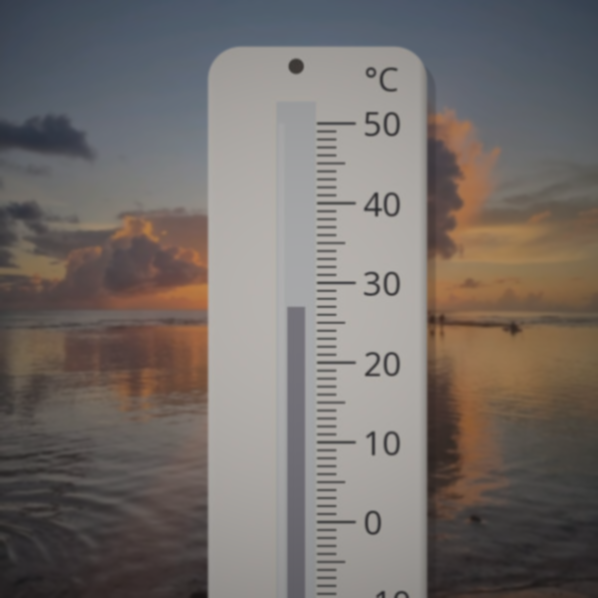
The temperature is 27°C
